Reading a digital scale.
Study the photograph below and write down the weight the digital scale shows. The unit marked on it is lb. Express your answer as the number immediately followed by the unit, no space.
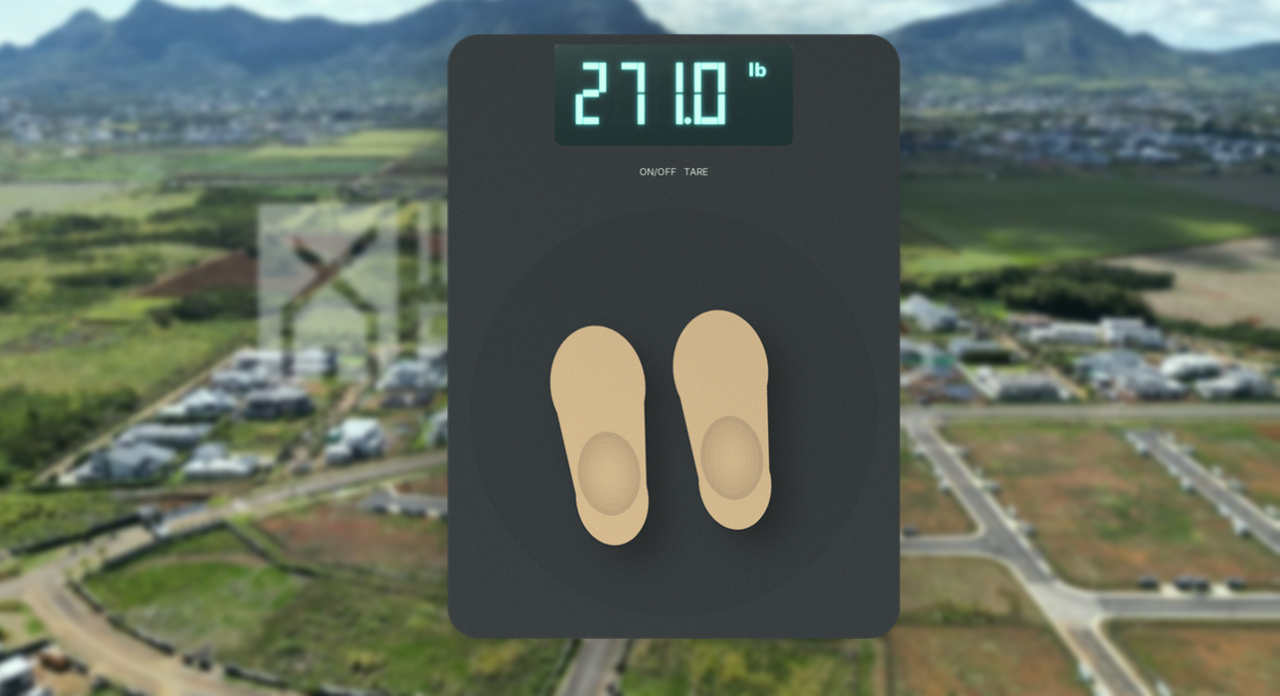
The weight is 271.0lb
